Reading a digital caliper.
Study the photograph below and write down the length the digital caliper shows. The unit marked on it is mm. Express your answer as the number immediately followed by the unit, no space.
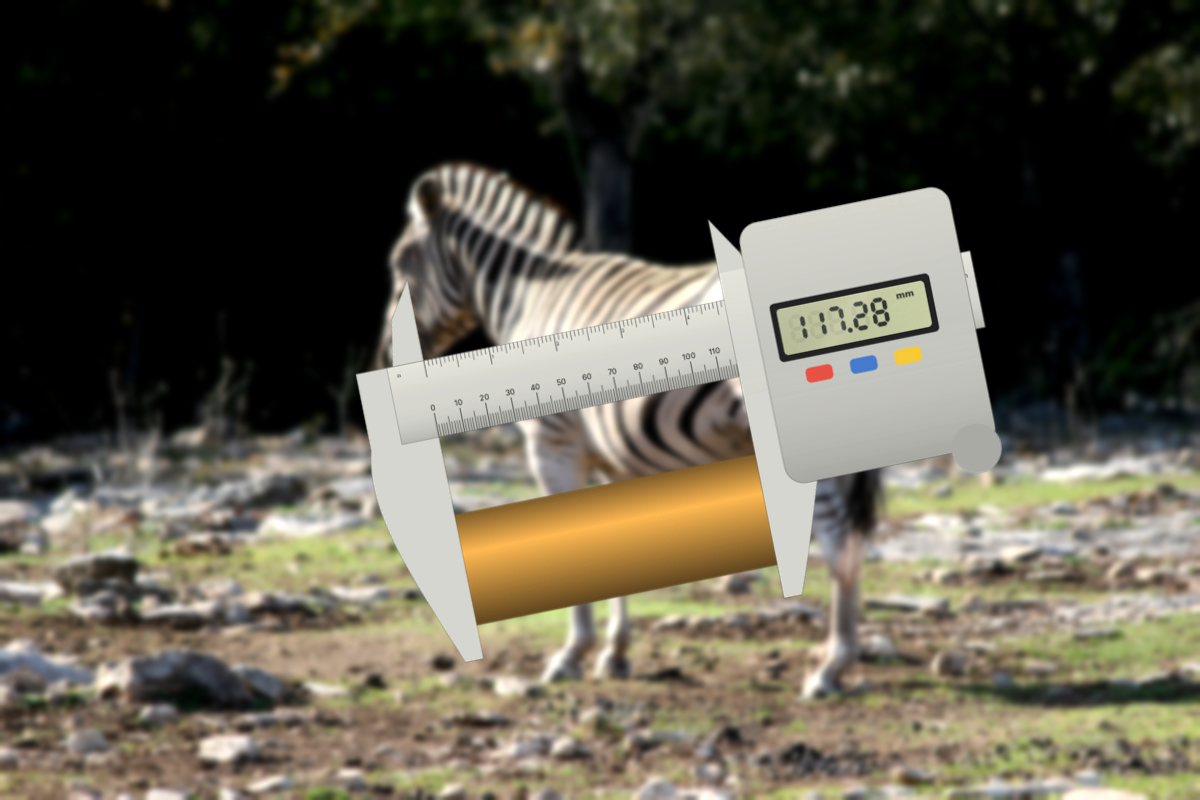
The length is 117.28mm
